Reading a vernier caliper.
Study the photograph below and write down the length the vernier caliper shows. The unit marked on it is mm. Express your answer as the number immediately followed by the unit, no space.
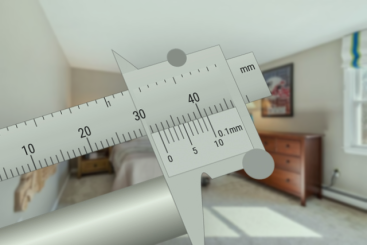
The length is 32.0mm
